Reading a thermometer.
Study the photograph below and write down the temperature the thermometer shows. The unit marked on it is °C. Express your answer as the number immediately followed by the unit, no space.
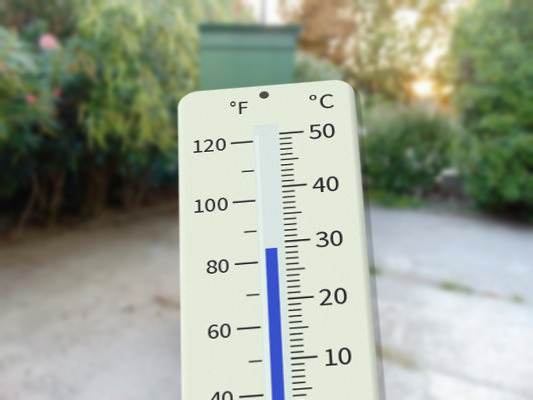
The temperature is 29°C
